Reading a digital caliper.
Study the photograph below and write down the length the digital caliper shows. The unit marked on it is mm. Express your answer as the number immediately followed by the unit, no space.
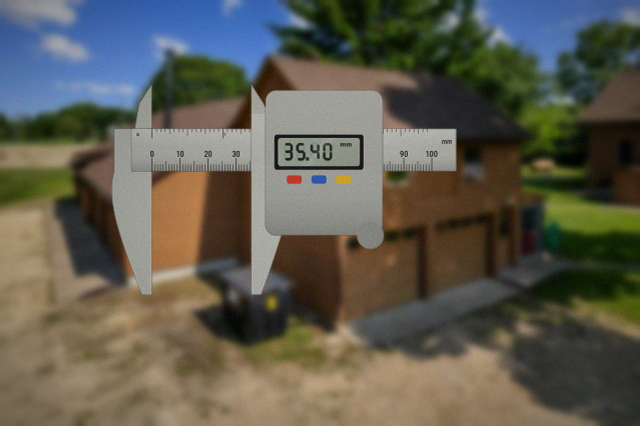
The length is 35.40mm
